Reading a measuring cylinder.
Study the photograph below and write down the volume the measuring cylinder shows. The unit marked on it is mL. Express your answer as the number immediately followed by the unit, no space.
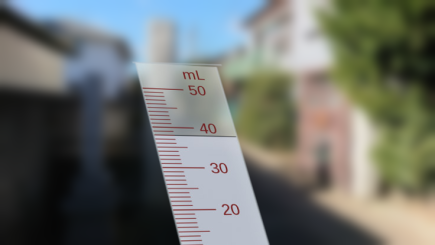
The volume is 38mL
